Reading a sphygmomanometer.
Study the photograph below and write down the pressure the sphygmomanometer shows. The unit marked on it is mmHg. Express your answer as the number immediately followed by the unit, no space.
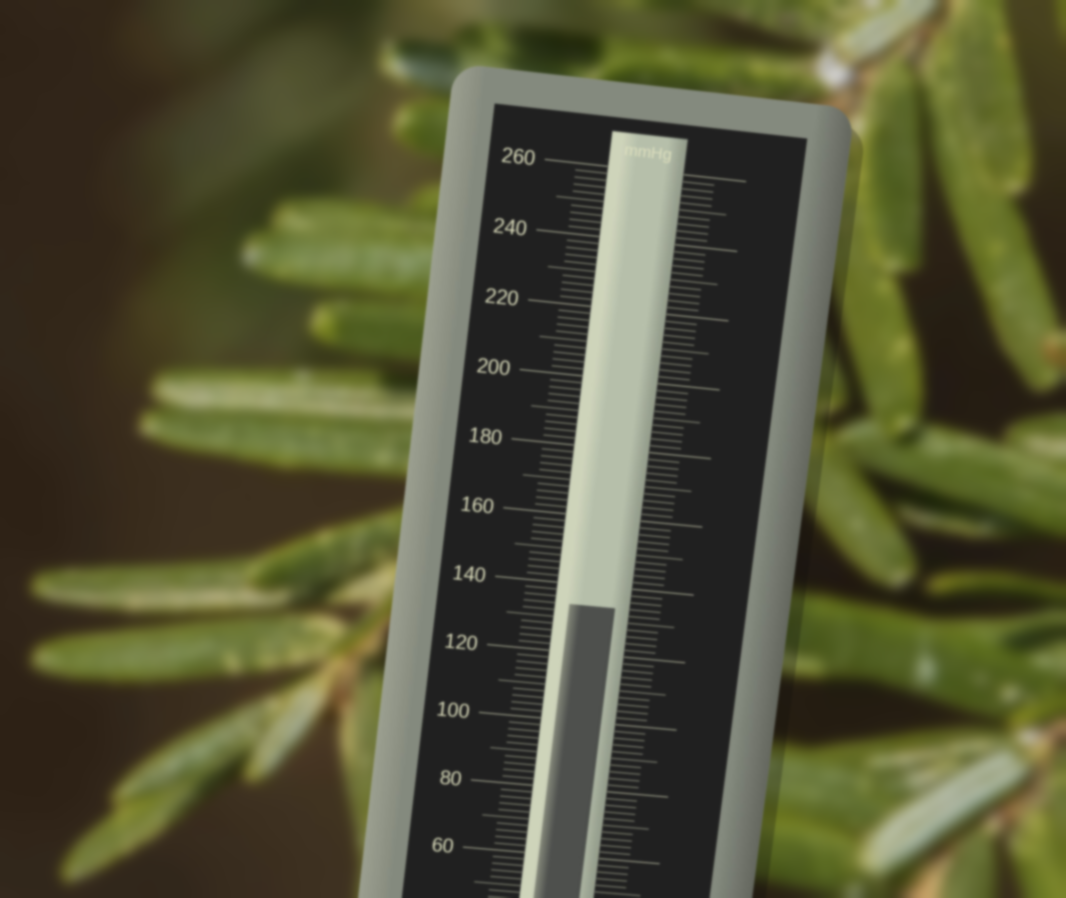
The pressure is 134mmHg
